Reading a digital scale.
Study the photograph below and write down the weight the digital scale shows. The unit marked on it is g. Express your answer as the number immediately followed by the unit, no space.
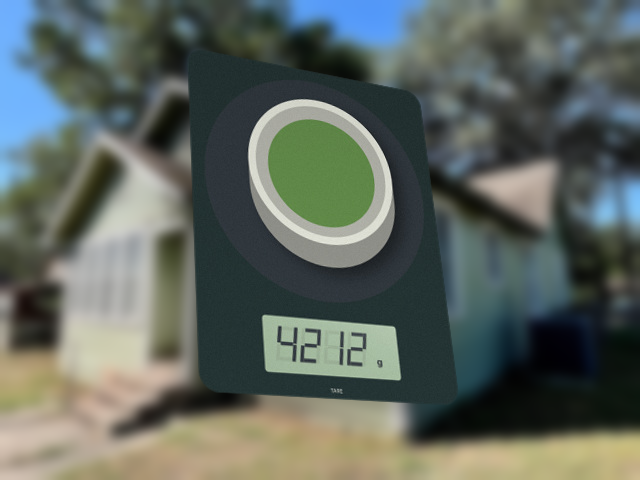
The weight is 4212g
